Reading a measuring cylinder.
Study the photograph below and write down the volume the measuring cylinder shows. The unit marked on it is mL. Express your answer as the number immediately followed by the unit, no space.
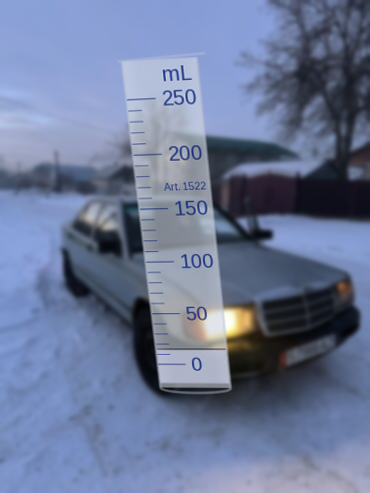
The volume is 15mL
